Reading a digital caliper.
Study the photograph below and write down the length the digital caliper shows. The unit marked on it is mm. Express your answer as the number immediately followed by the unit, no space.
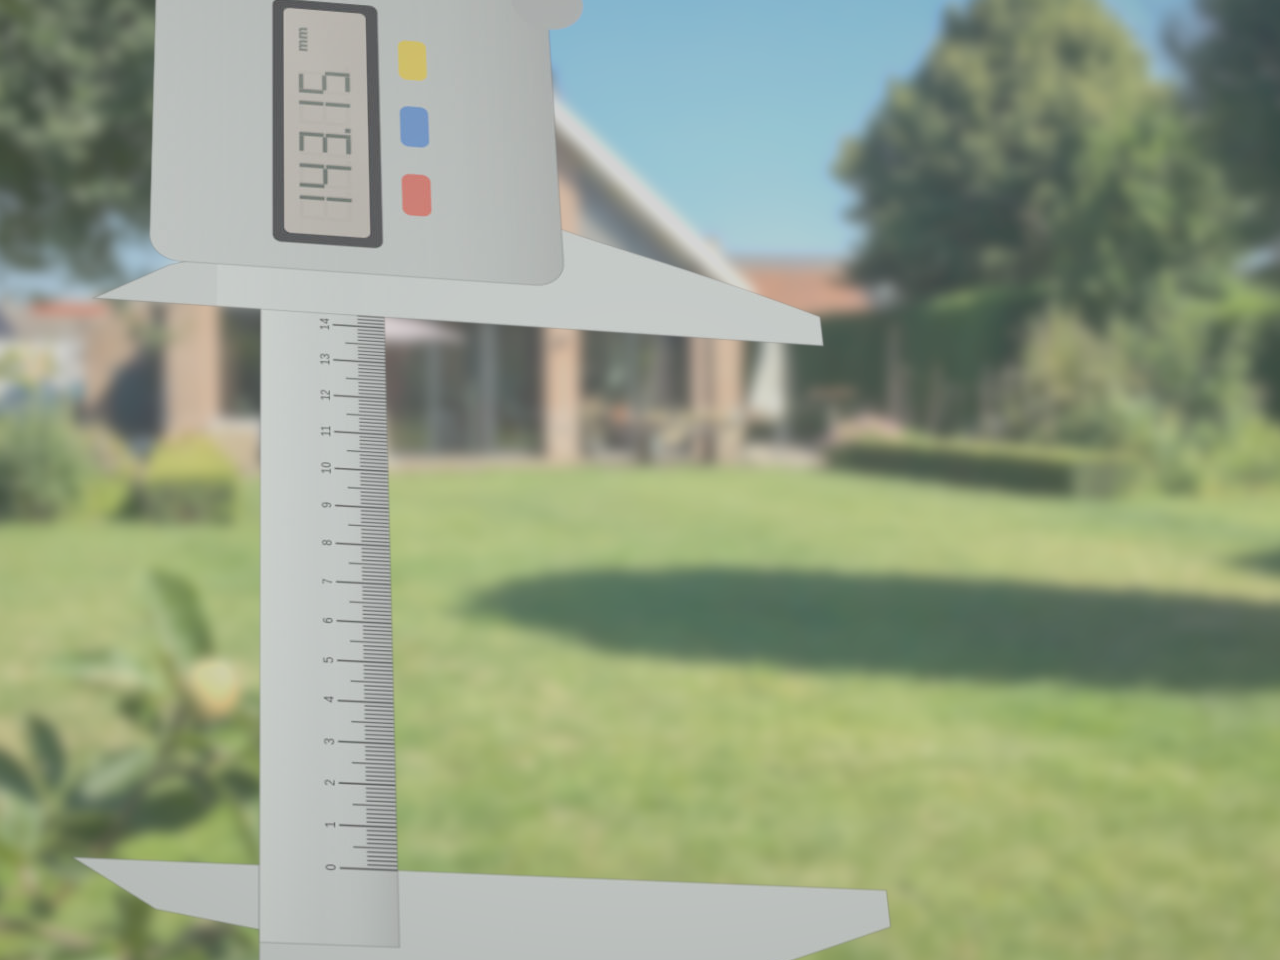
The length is 143.15mm
